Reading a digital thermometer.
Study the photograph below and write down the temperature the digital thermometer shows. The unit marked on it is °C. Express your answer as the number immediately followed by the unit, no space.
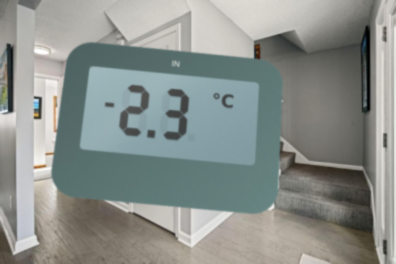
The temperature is -2.3°C
